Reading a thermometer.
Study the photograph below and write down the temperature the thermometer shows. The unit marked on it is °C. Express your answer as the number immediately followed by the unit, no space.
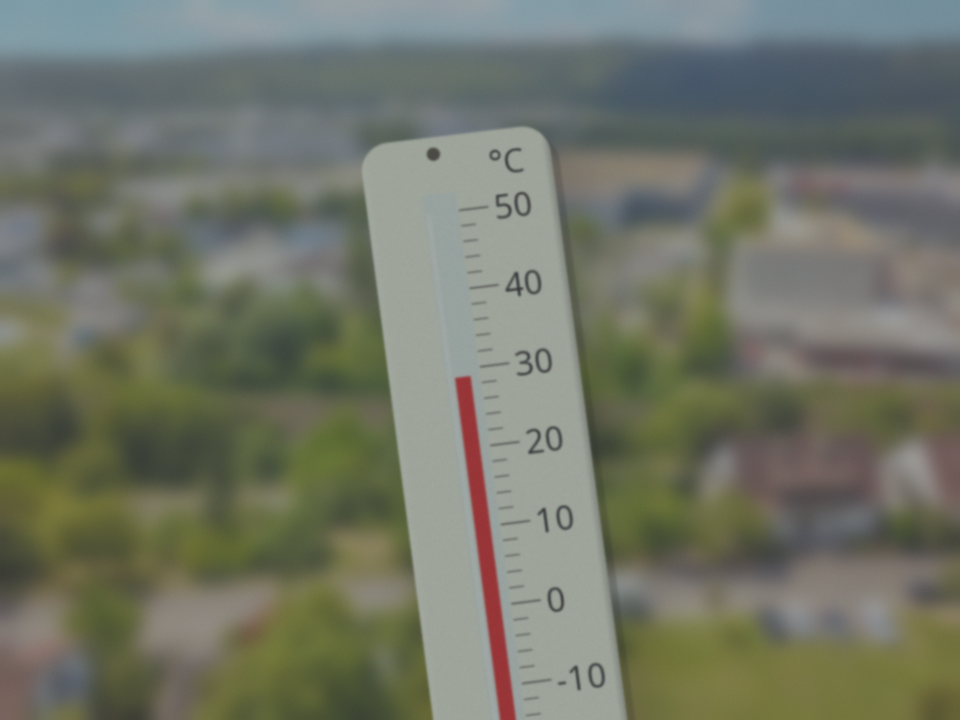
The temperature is 29°C
